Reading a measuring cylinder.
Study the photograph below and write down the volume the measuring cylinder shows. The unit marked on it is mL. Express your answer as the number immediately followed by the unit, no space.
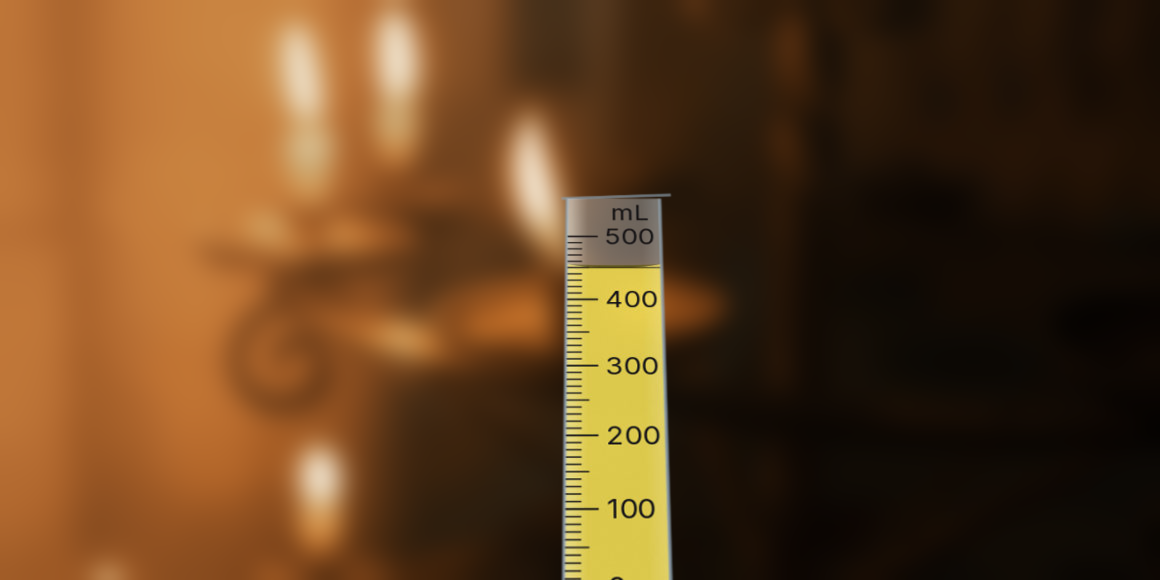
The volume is 450mL
